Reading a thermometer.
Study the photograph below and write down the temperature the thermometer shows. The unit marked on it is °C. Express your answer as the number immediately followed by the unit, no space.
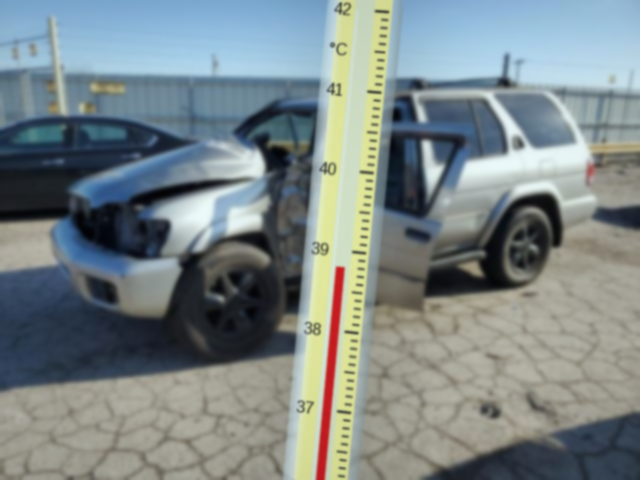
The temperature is 38.8°C
